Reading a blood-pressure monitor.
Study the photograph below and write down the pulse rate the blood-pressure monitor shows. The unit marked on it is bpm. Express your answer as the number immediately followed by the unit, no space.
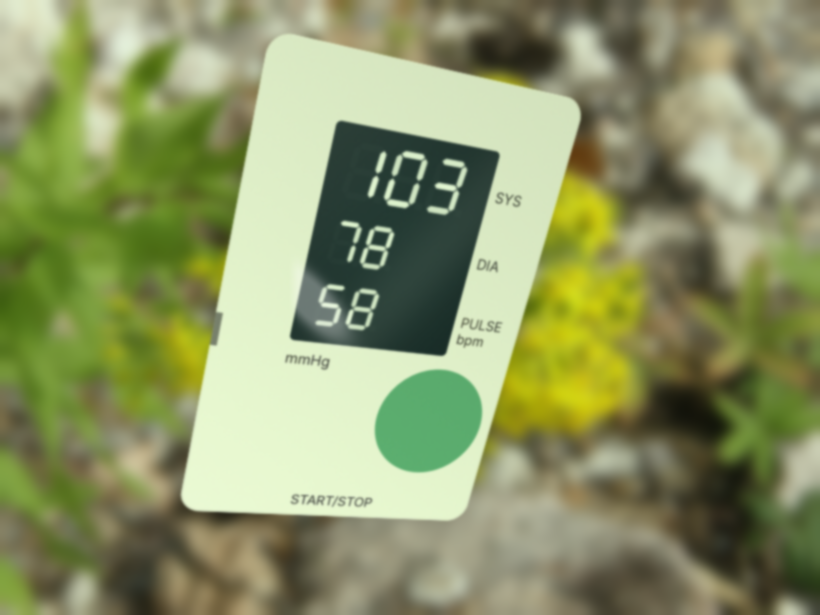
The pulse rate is 58bpm
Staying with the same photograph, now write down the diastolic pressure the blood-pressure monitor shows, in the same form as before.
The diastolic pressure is 78mmHg
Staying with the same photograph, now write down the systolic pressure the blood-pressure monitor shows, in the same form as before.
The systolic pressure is 103mmHg
